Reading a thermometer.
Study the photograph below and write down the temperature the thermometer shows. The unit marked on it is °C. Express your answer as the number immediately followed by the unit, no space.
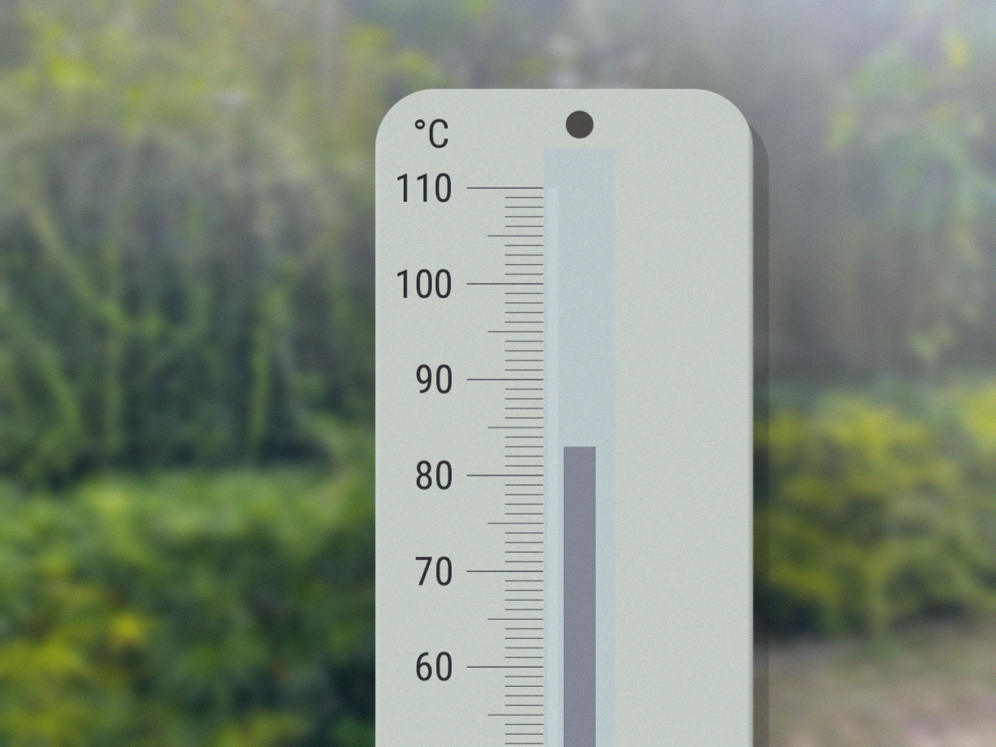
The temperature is 83°C
